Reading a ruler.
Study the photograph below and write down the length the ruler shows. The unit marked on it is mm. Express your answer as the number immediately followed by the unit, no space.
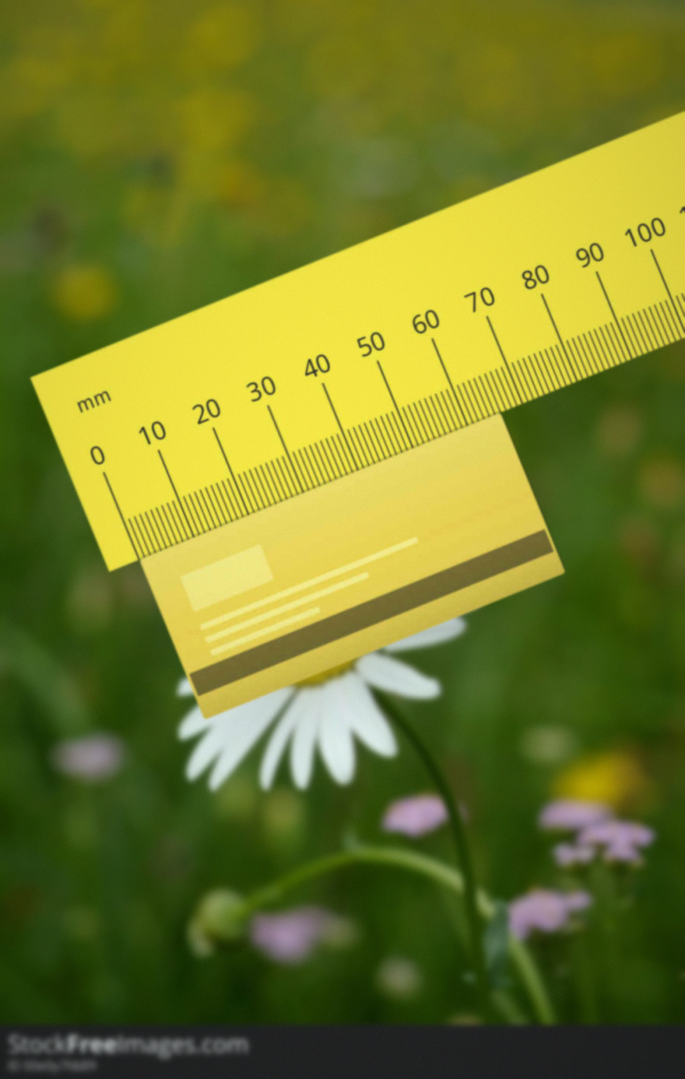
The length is 66mm
